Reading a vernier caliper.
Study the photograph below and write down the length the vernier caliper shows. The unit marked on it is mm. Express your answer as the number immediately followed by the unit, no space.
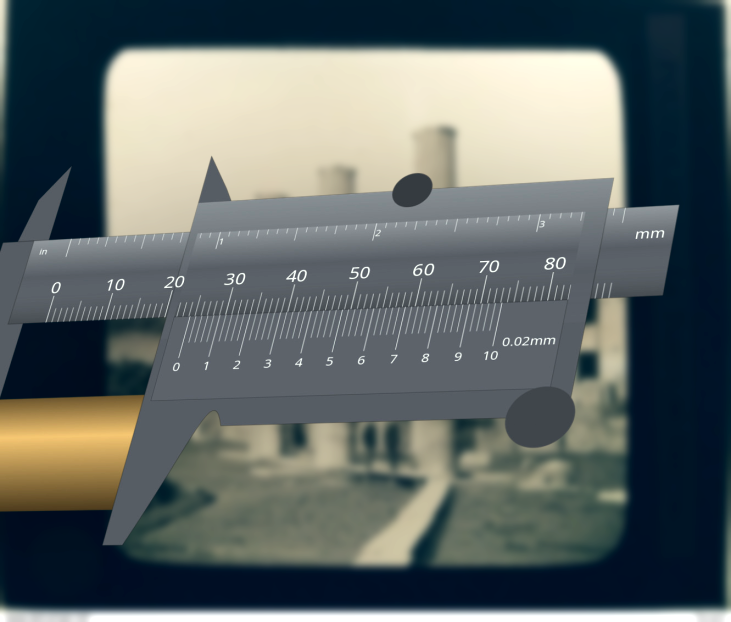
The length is 24.2mm
